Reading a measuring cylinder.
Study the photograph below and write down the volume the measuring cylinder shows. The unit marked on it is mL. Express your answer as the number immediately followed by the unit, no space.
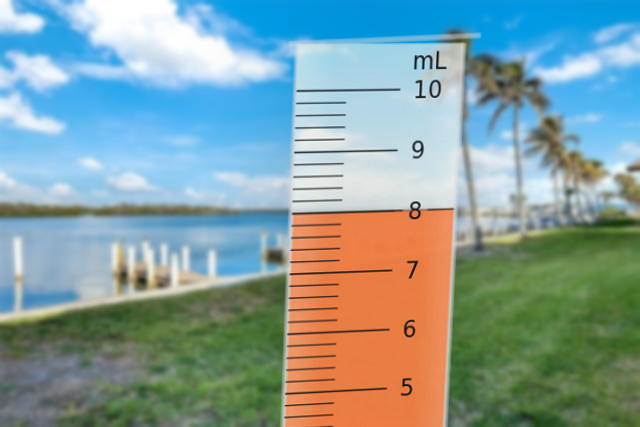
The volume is 8mL
